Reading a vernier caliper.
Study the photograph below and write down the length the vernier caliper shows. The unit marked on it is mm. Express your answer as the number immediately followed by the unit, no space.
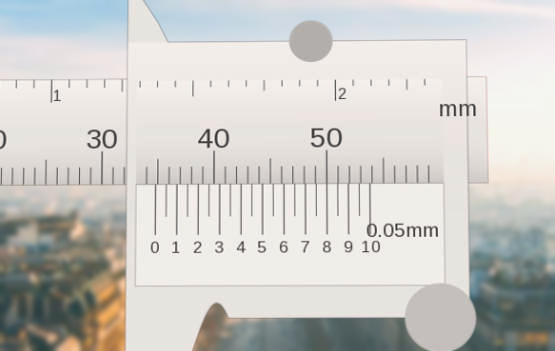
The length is 34.8mm
